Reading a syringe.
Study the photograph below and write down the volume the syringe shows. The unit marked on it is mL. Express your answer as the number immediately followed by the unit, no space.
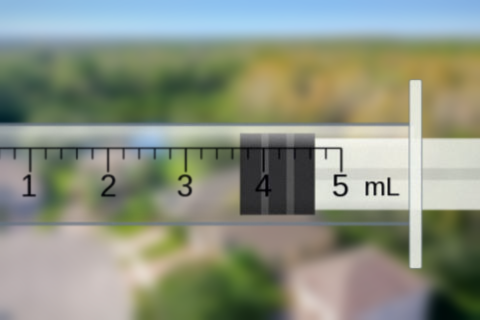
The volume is 3.7mL
